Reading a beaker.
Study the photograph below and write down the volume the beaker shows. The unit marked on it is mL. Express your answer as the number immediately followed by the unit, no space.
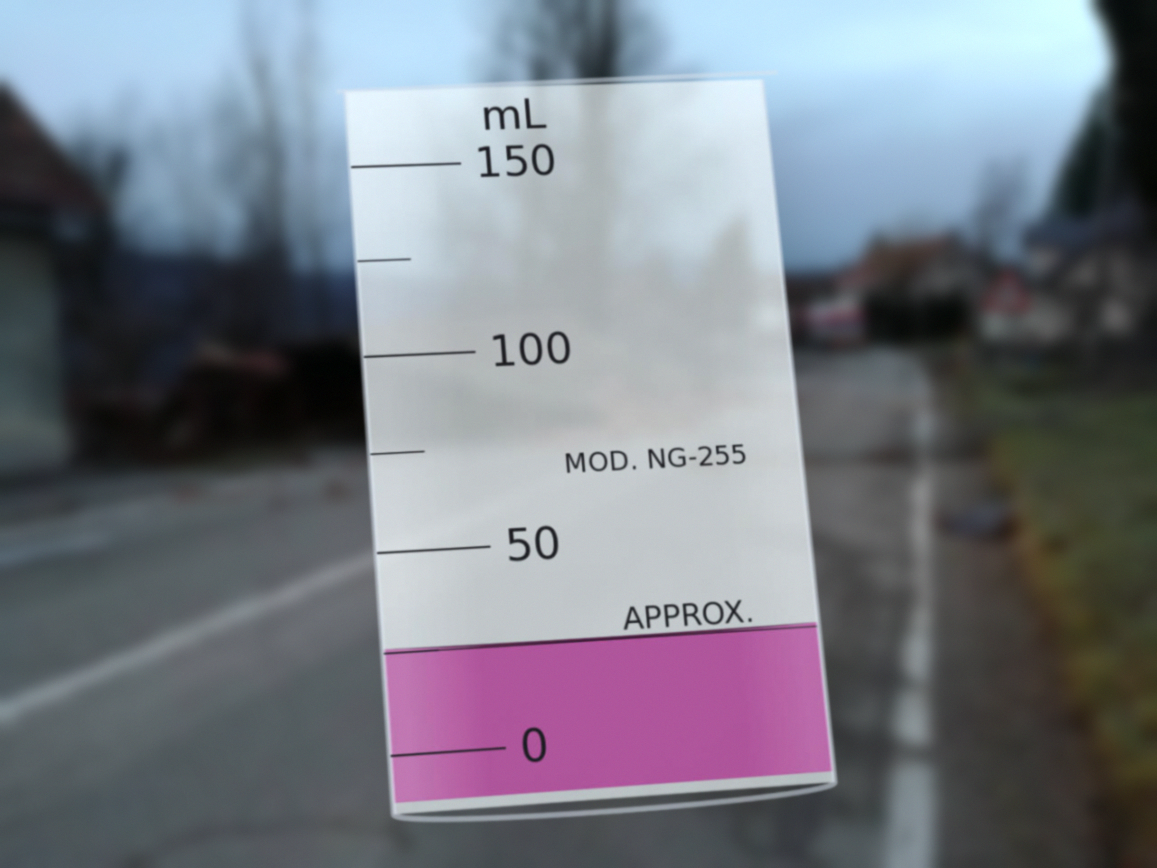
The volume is 25mL
